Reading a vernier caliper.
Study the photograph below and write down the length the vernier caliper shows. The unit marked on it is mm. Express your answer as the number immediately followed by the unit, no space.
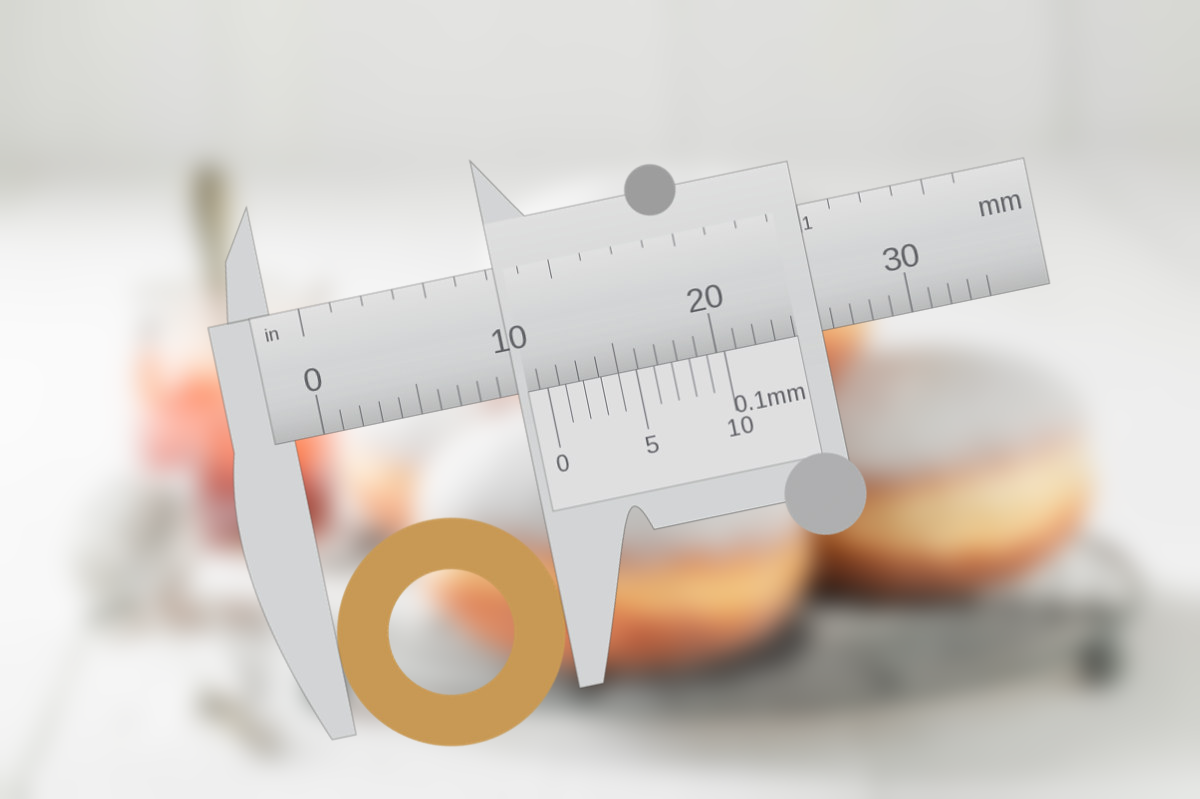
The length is 11.4mm
